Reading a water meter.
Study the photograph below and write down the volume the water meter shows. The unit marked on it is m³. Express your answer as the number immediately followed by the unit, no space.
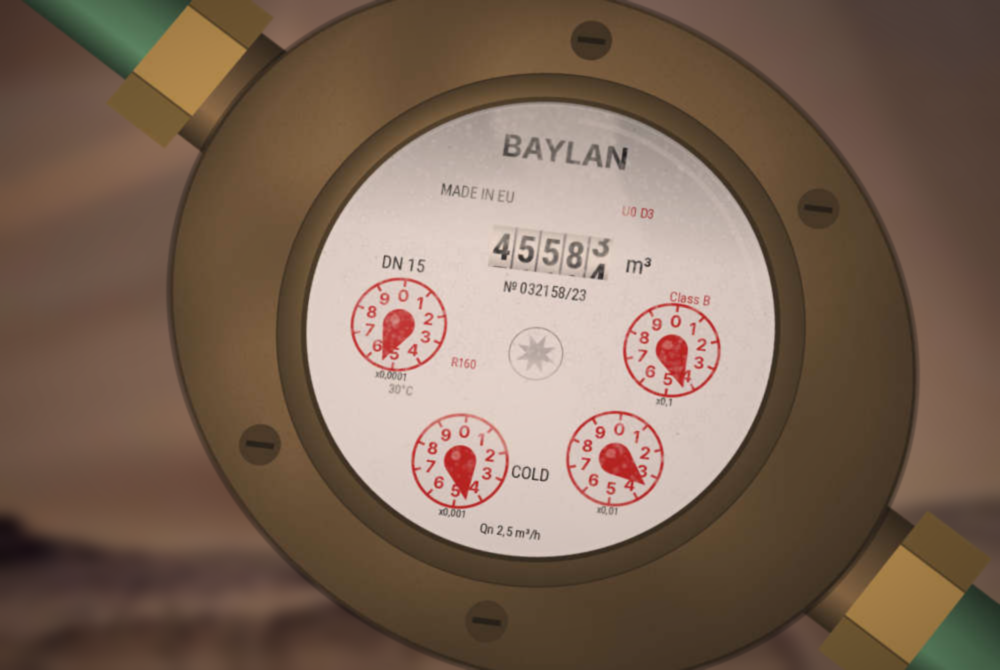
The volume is 45583.4345m³
